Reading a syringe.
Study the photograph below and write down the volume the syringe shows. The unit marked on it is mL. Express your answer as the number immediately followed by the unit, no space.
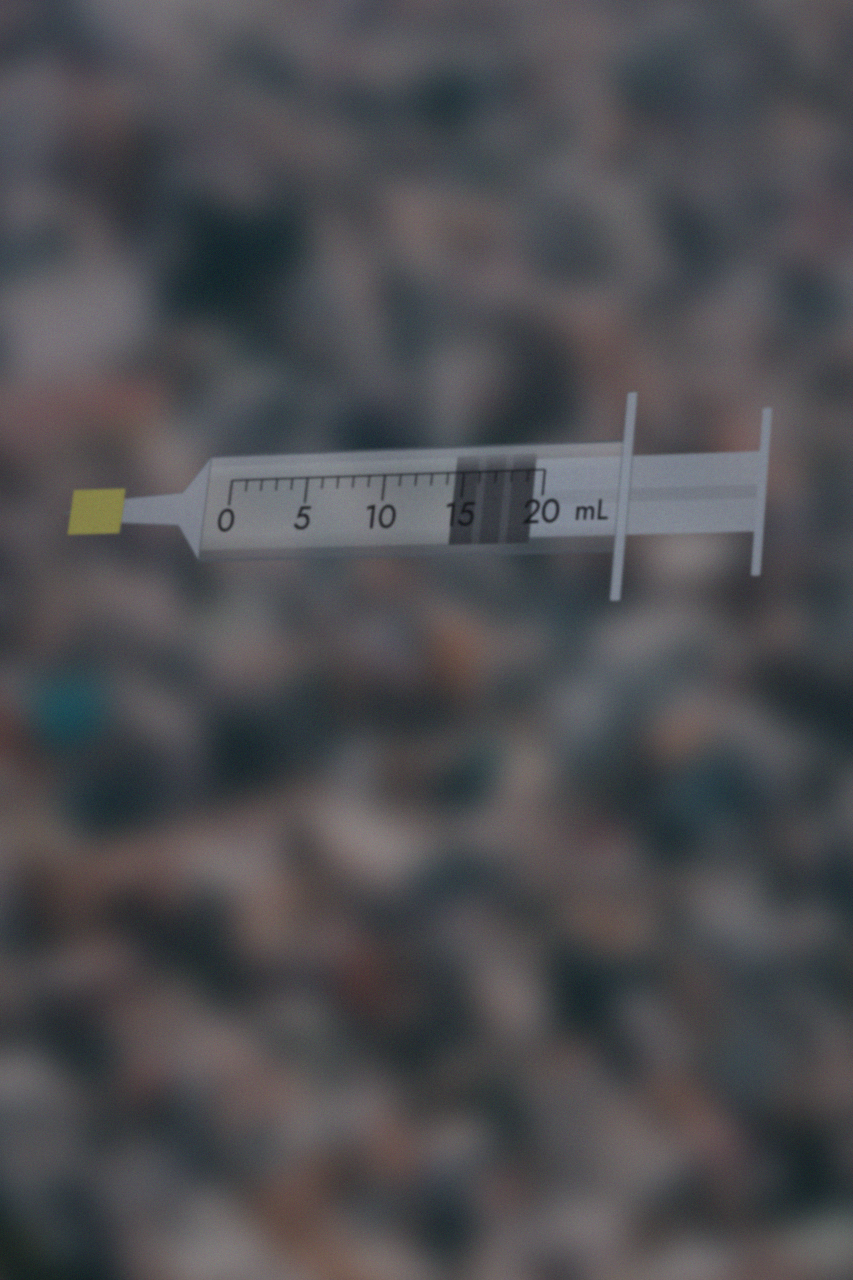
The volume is 14.5mL
